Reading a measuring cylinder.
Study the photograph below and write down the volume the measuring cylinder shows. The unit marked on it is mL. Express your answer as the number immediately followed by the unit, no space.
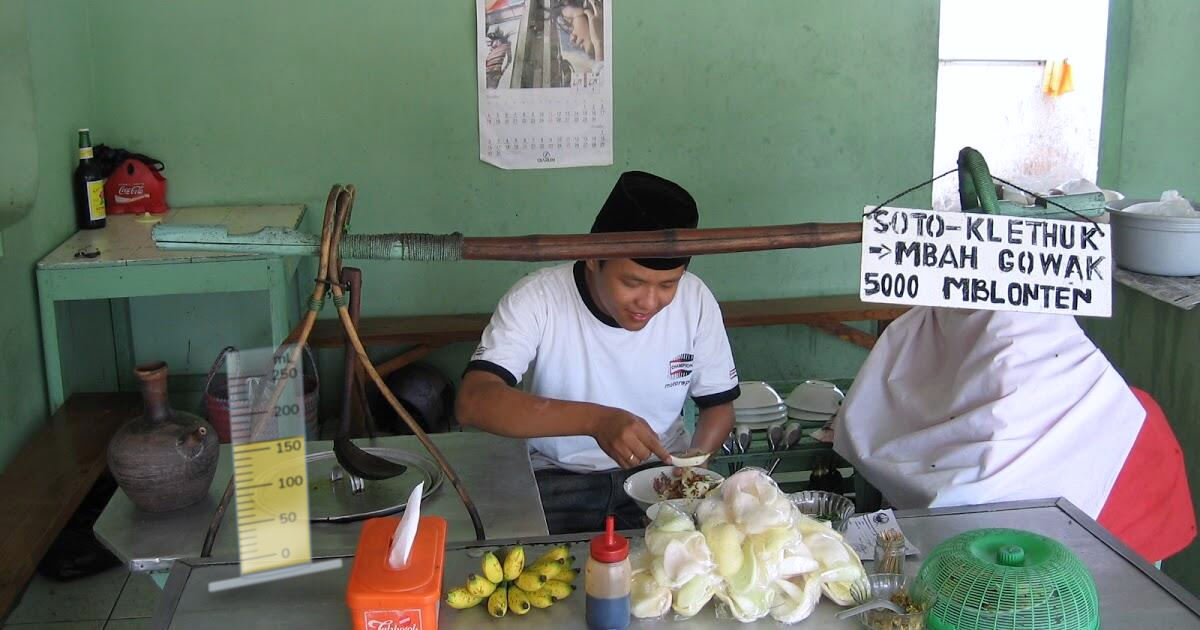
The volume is 160mL
